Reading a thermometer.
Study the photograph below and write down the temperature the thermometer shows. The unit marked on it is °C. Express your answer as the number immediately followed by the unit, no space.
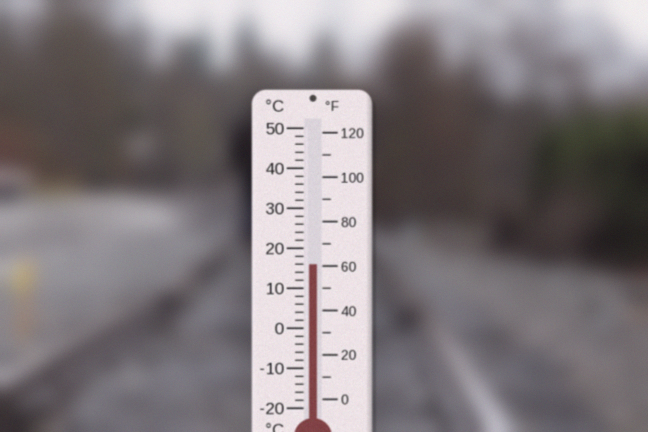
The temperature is 16°C
